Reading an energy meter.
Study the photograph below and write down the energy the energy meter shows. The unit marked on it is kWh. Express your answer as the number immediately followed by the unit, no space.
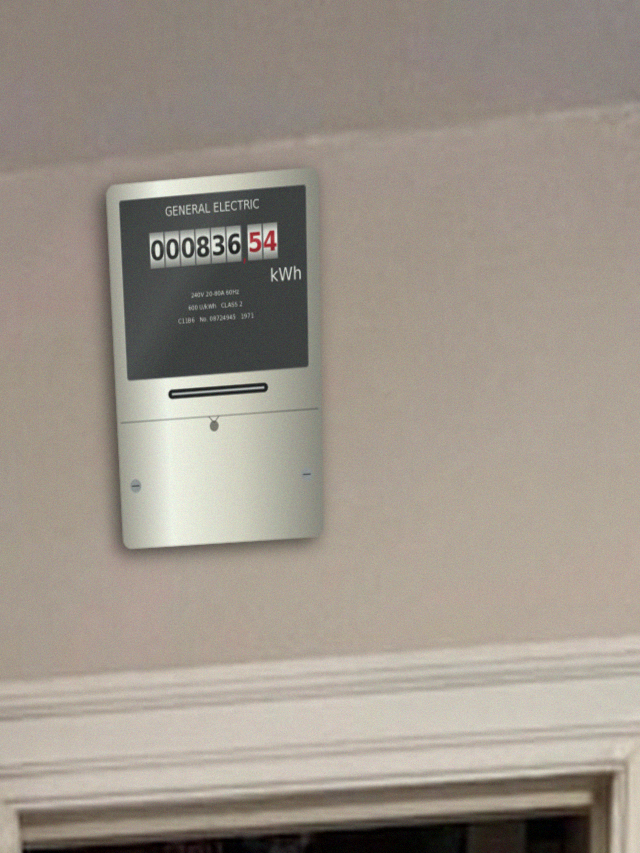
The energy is 836.54kWh
